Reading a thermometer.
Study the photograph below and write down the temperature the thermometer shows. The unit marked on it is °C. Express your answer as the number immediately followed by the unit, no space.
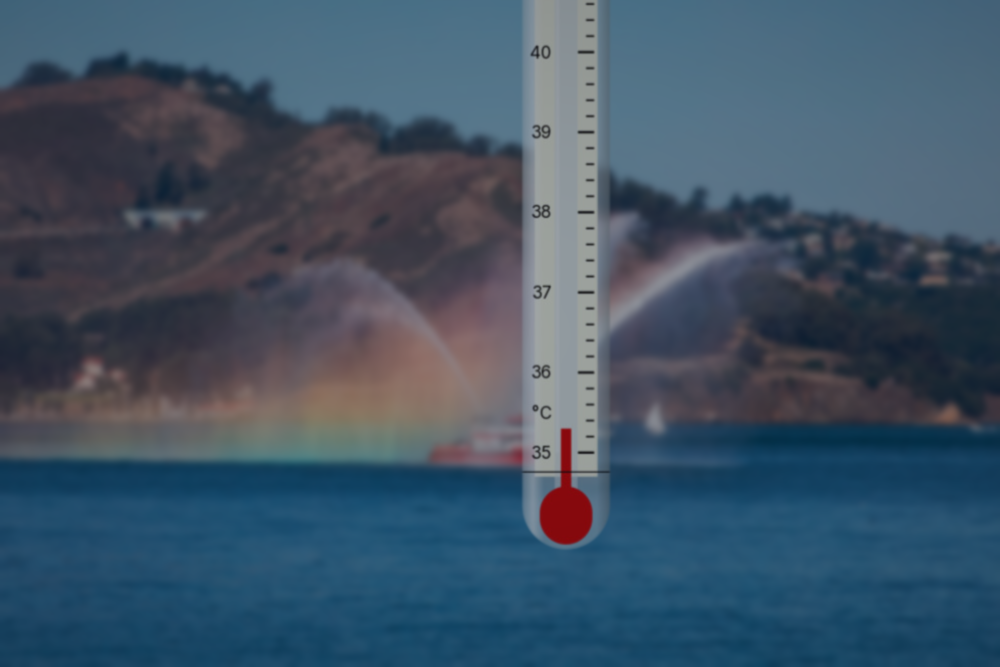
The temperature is 35.3°C
